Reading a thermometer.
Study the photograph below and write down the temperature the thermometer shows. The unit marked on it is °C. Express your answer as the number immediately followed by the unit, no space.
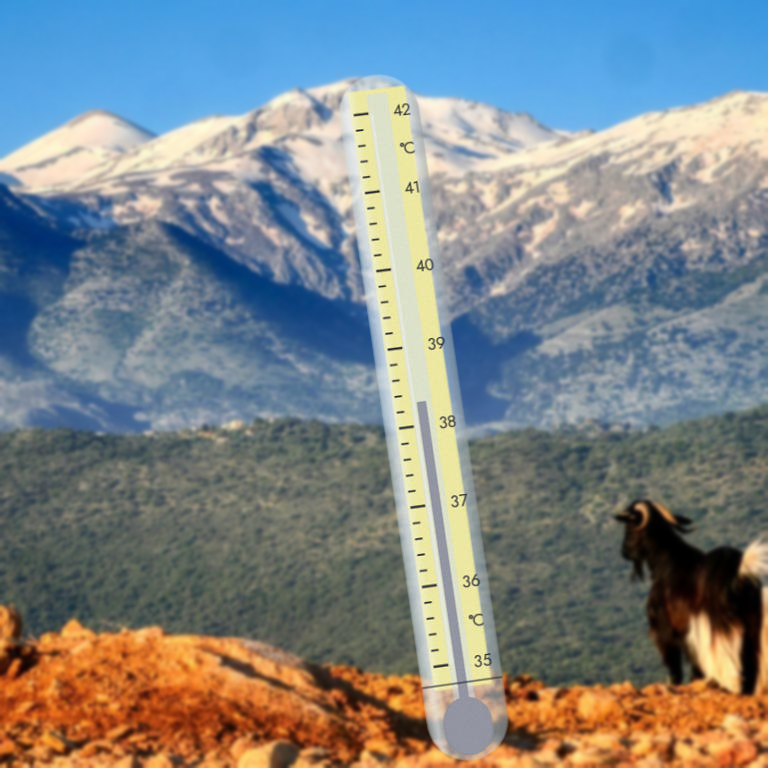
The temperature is 38.3°C
